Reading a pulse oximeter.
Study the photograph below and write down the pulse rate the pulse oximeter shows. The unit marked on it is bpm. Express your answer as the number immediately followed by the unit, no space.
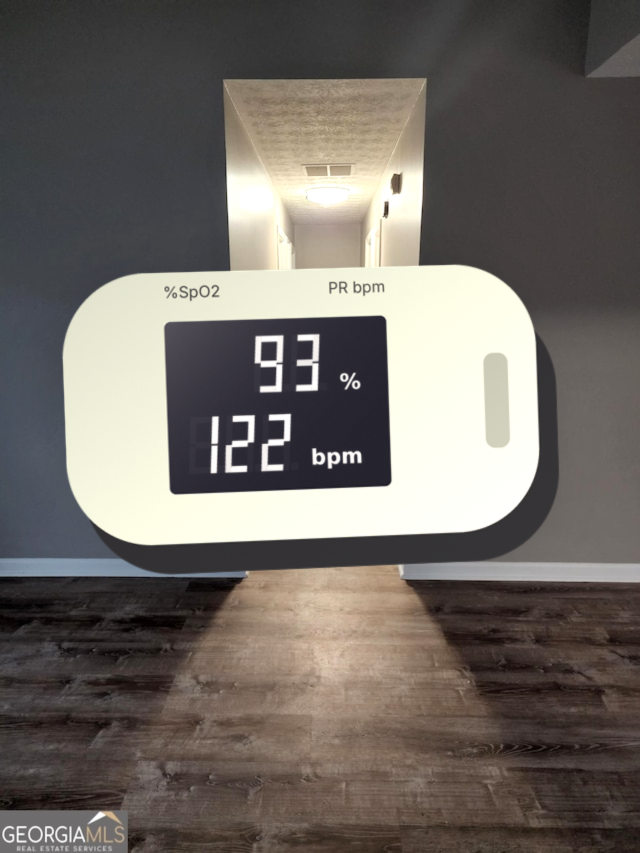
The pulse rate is 122bpm
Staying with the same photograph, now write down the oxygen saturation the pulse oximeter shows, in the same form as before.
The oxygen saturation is 93%
